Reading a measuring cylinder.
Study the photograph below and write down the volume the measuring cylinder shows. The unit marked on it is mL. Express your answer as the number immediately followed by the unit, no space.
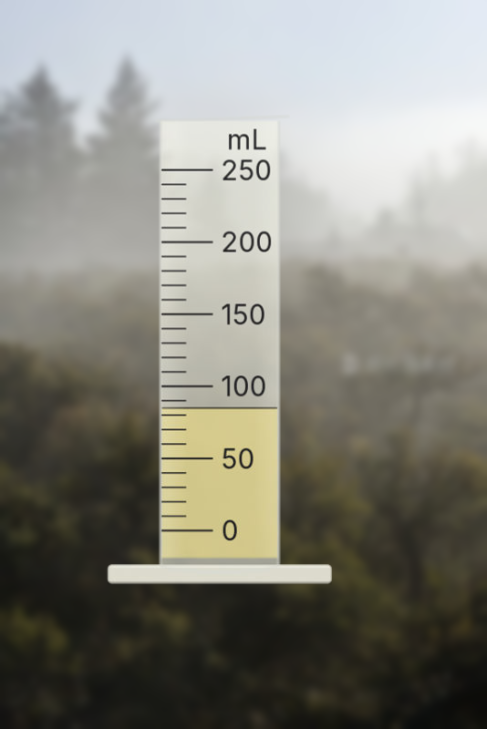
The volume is 85mL
